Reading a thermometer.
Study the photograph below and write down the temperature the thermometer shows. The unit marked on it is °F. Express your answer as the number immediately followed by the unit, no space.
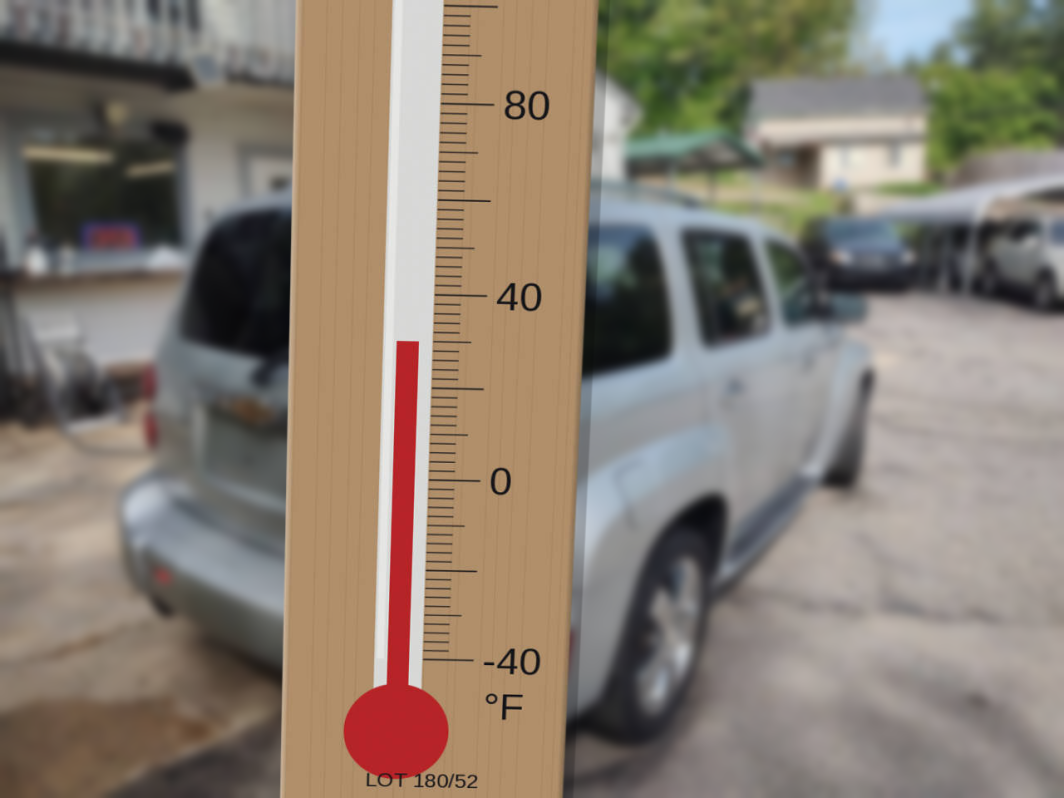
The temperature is 30°F
